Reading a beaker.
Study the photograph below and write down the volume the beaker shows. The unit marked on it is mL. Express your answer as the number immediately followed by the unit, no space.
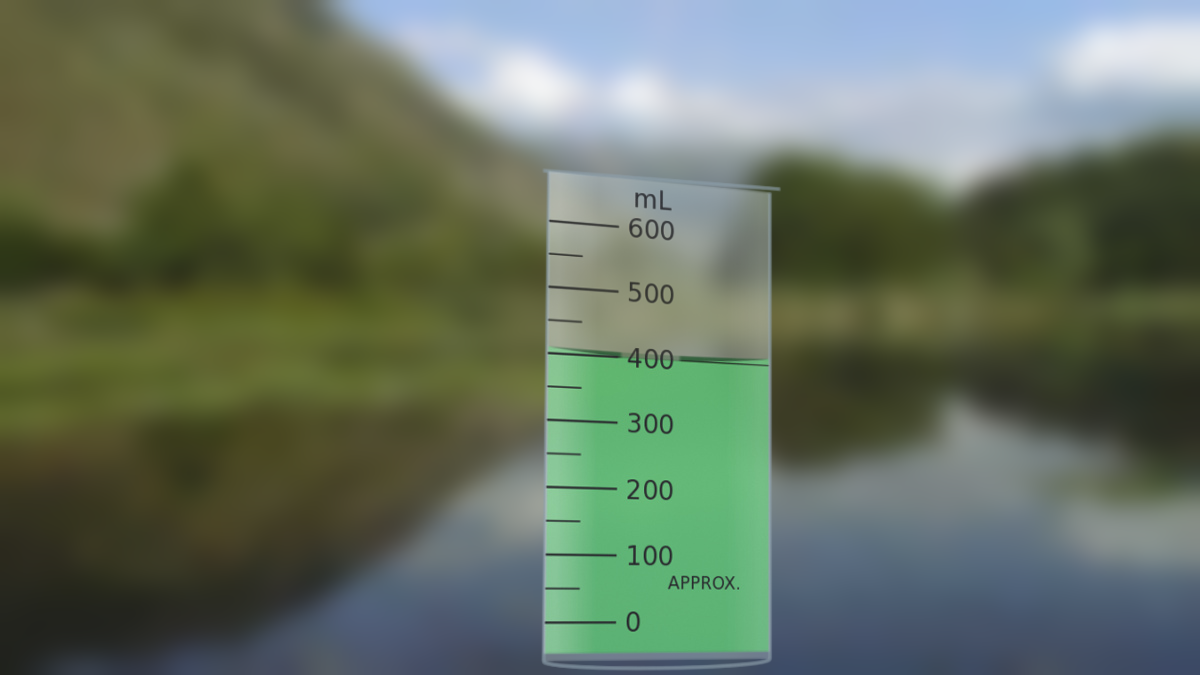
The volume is 400mL
